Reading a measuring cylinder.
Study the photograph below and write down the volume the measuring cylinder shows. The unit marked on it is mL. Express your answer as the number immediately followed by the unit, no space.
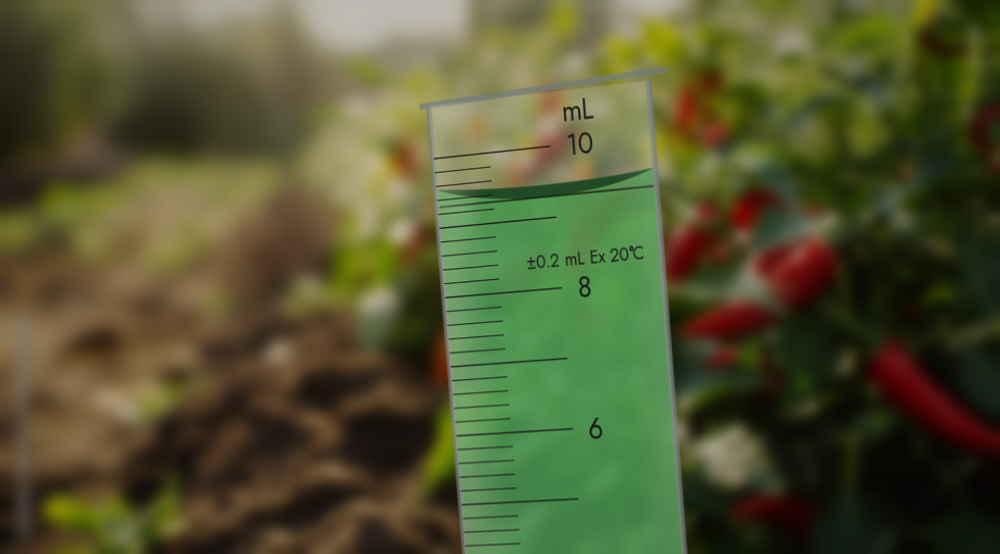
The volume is 9.3mL
